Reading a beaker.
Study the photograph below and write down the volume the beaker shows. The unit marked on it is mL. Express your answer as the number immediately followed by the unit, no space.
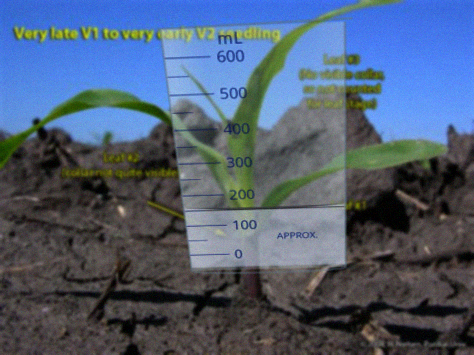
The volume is 150mL
